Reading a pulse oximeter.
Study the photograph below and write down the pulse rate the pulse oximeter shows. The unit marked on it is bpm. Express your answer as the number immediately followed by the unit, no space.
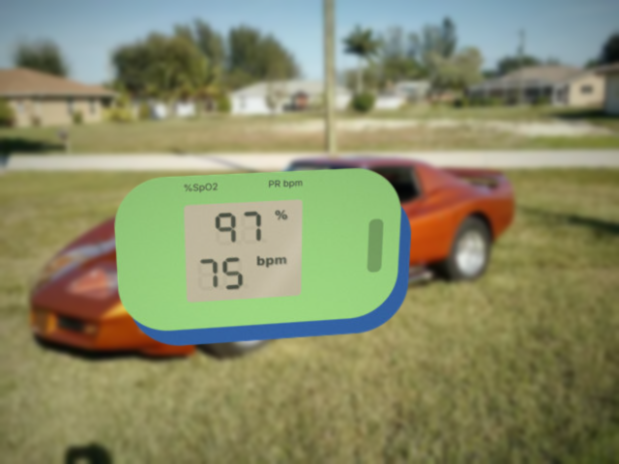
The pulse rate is 75bpm
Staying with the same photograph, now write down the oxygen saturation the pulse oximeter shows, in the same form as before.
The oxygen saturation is 97%
